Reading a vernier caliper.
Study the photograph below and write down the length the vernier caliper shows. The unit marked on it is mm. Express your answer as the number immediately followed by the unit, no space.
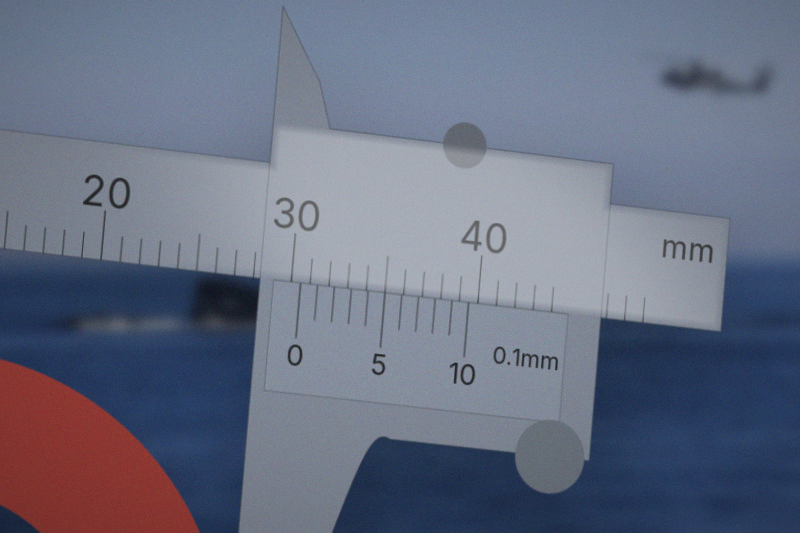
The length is 30.5mm
